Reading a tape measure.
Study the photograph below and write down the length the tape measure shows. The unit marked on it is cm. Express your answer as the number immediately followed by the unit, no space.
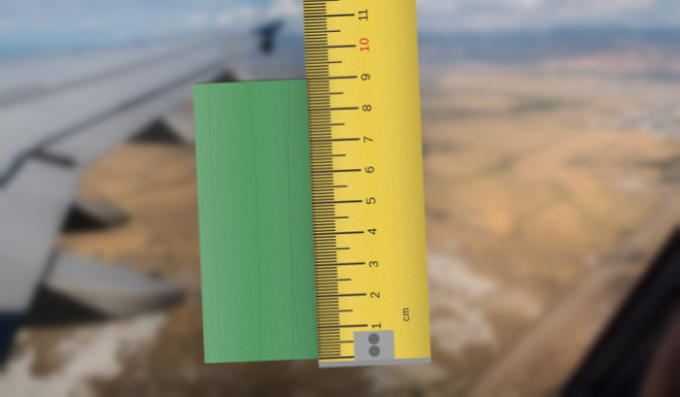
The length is 9cm
